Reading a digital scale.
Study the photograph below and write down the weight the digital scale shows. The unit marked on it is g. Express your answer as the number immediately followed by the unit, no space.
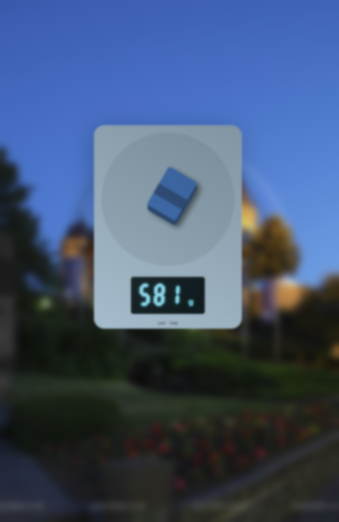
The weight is 581g
